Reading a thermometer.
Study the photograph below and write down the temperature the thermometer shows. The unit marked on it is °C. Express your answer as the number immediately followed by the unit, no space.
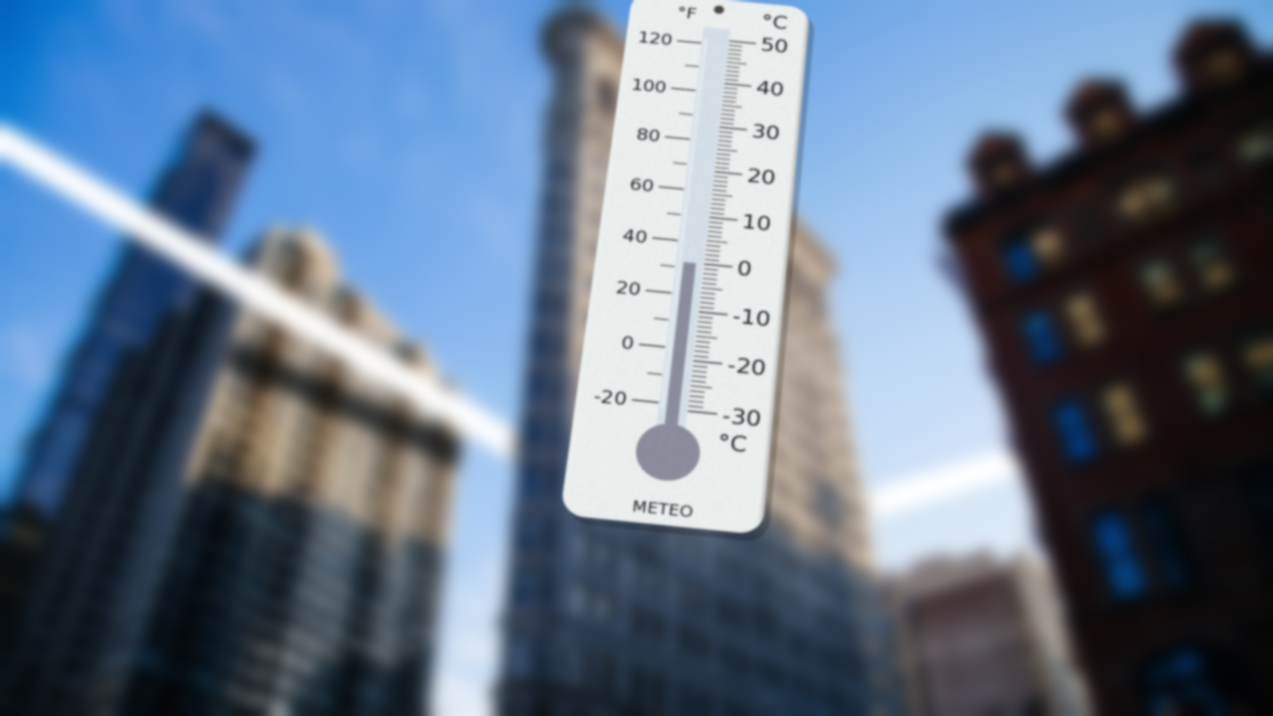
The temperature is 0°C
